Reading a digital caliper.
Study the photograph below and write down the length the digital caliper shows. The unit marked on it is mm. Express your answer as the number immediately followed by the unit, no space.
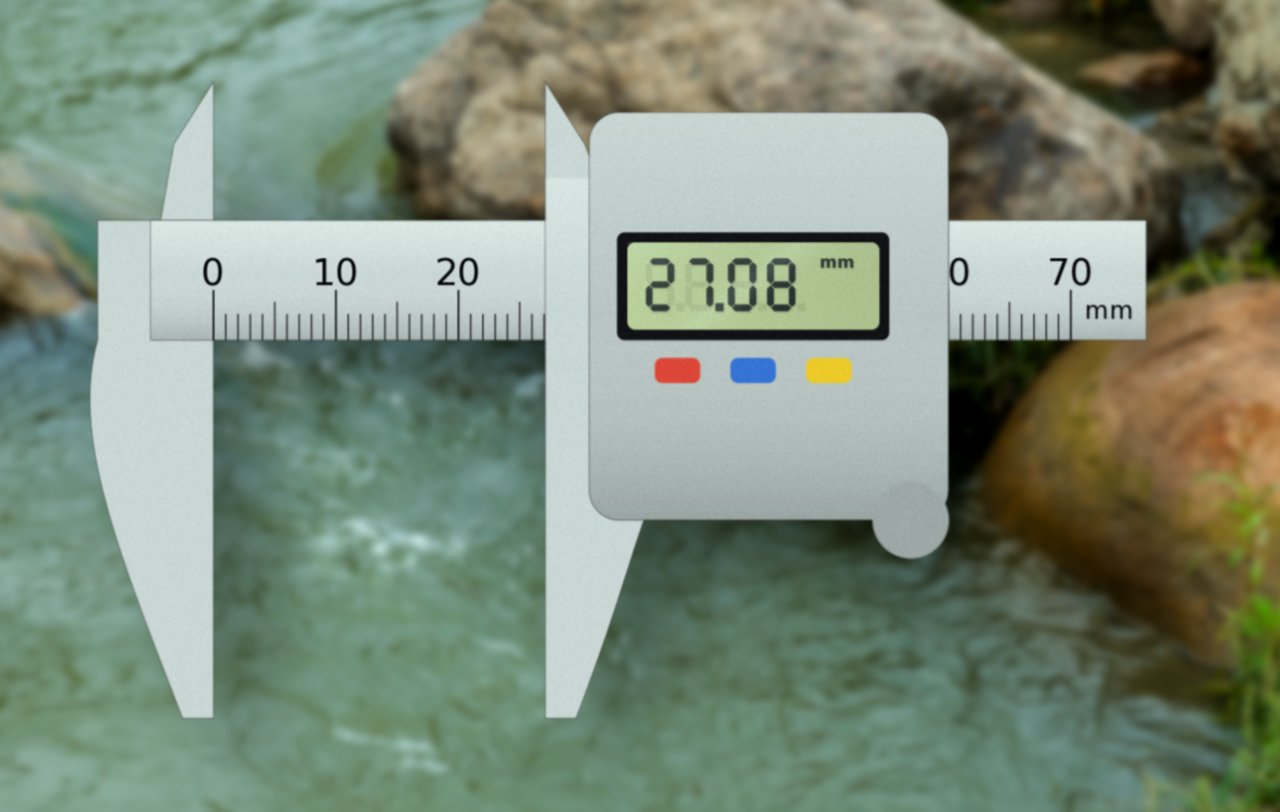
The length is 27.08mm
